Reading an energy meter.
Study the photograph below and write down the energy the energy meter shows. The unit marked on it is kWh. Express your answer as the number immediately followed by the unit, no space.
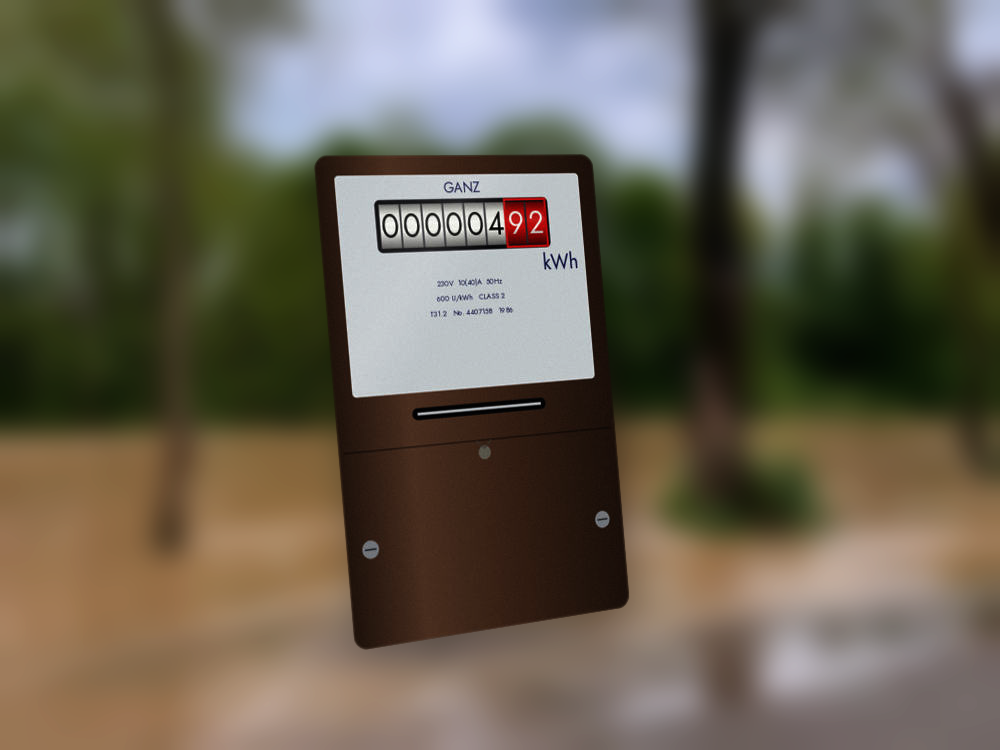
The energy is 4.92kWh
